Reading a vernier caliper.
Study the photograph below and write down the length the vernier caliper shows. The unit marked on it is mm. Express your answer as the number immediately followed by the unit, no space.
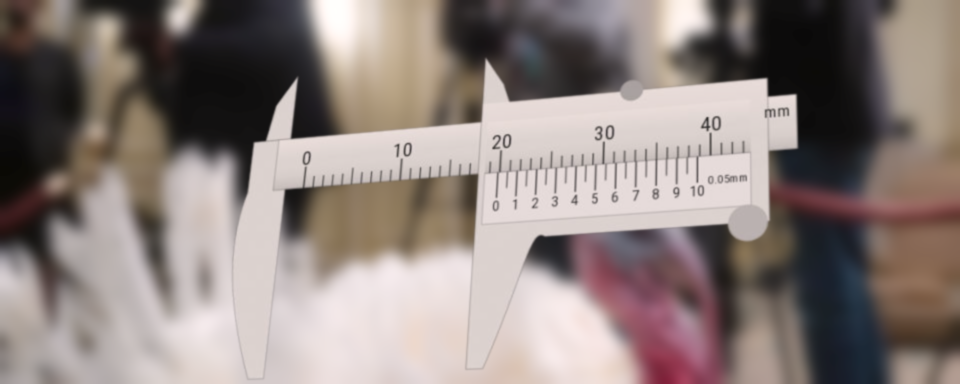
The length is 19.8mm
